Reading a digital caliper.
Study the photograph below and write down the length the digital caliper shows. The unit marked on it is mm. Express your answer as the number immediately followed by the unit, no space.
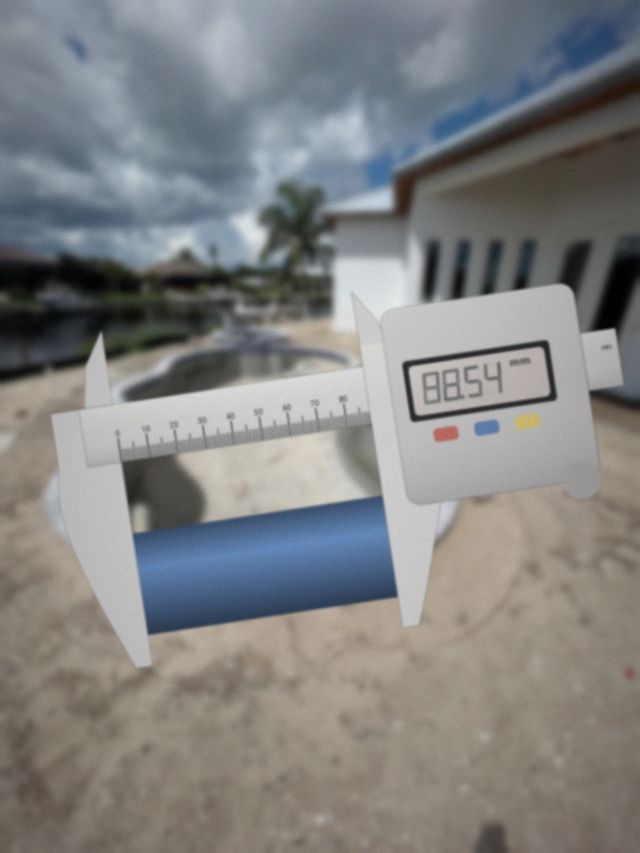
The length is 88.54mm
